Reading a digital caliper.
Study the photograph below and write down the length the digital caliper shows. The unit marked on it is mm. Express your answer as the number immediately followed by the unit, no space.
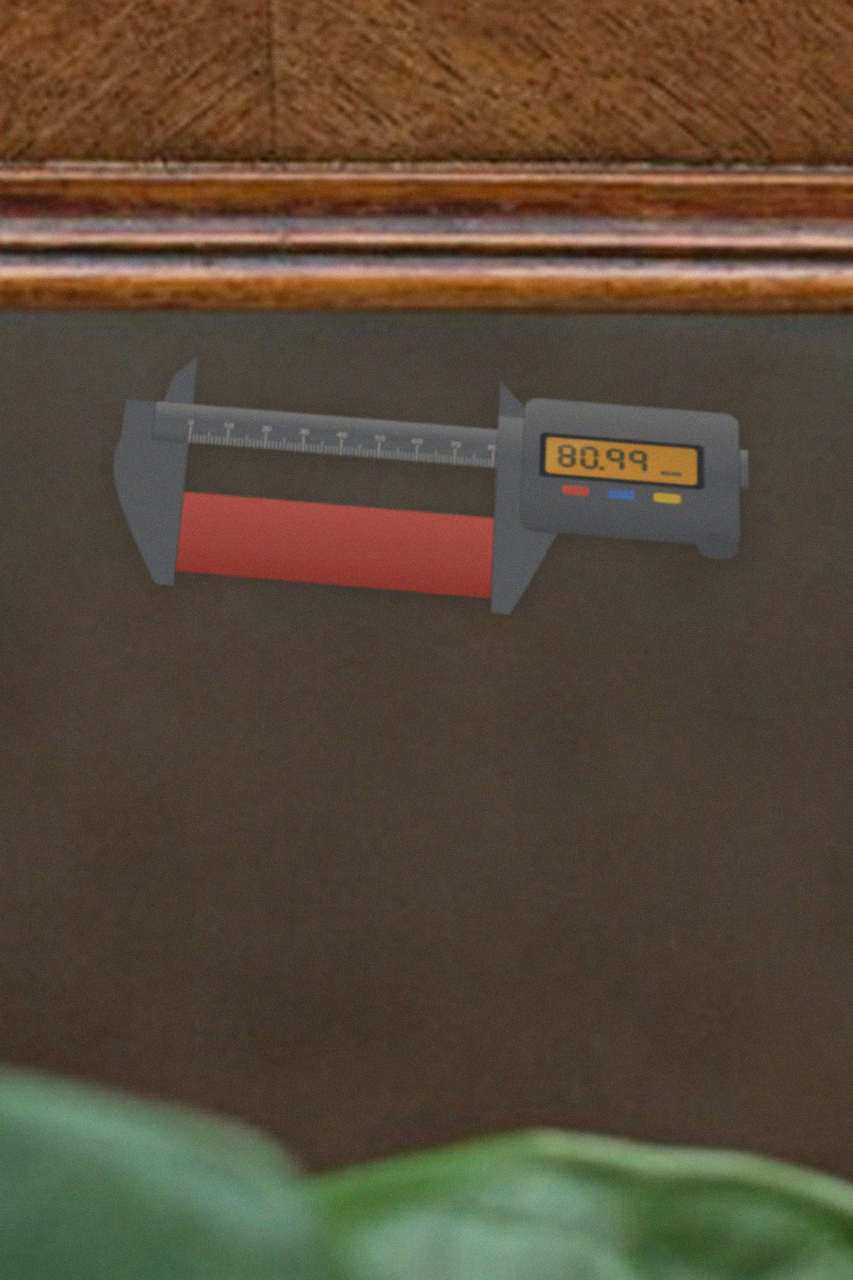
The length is 80.99mm
